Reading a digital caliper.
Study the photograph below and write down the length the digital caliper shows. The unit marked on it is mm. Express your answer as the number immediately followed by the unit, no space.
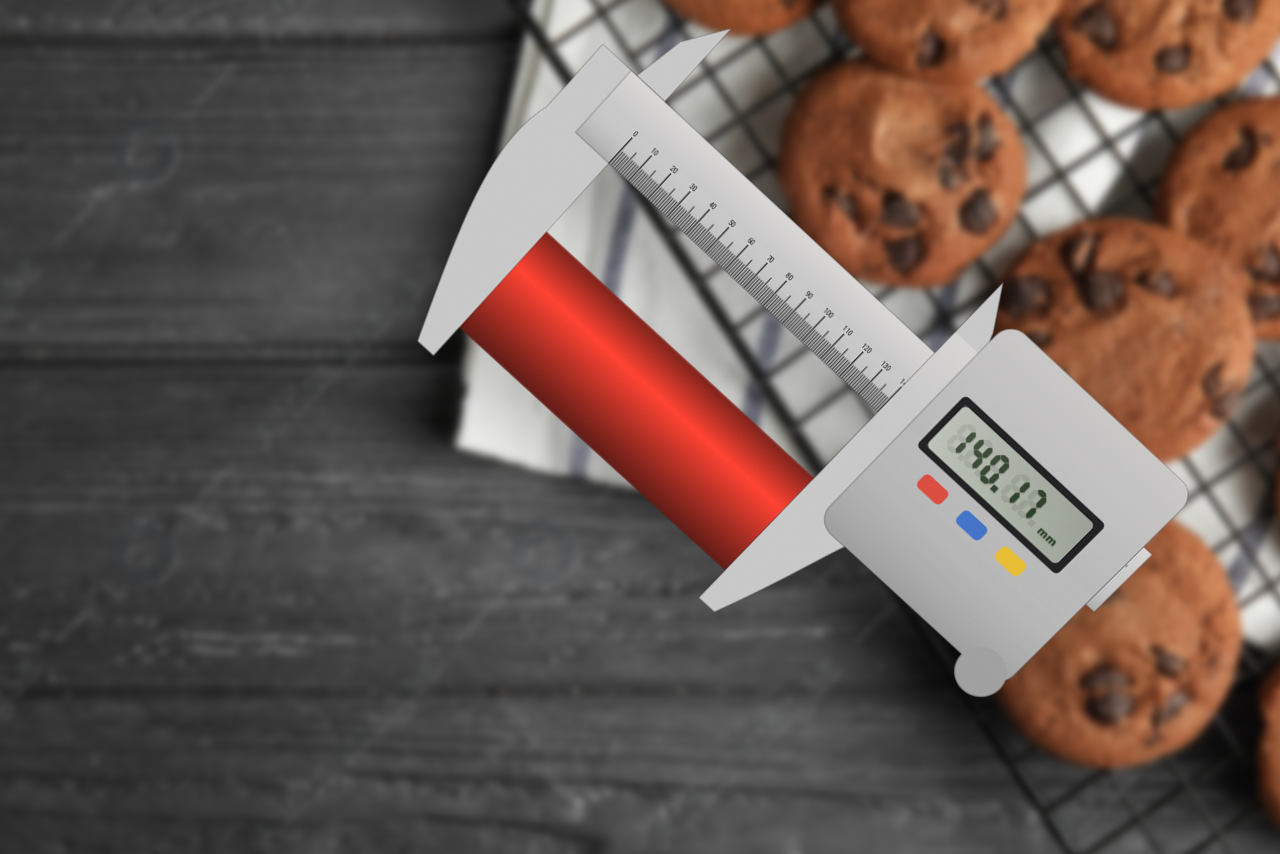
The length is 140.17mm
